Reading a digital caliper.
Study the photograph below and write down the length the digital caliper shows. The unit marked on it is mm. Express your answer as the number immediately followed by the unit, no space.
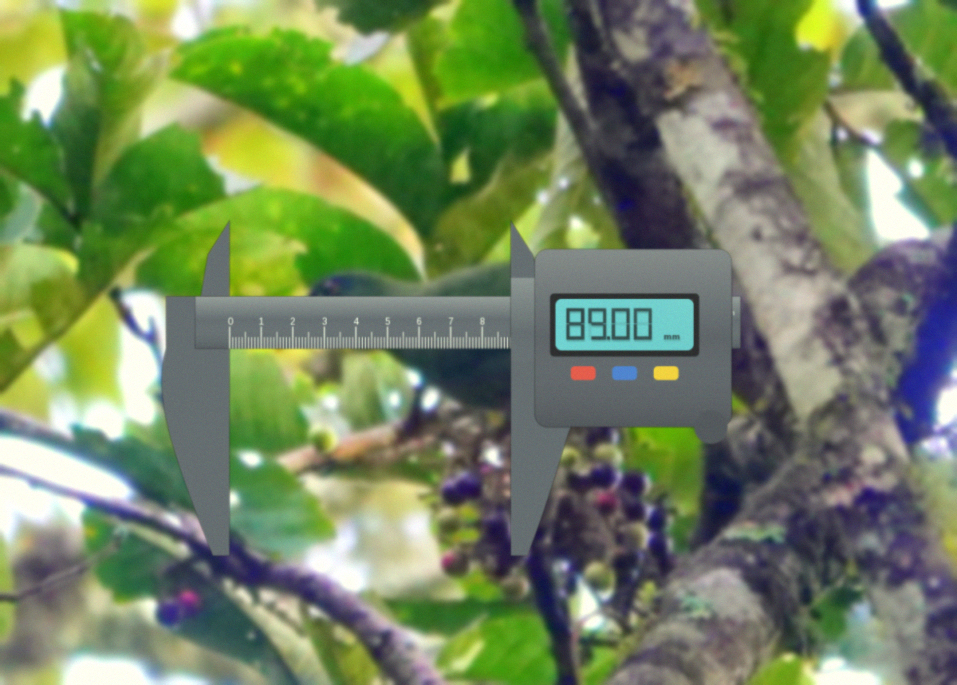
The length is 89.00mm
